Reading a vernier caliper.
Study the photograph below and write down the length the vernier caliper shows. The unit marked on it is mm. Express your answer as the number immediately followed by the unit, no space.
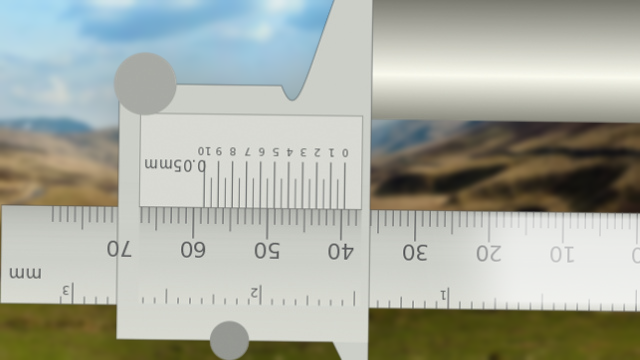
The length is 39.6mm
